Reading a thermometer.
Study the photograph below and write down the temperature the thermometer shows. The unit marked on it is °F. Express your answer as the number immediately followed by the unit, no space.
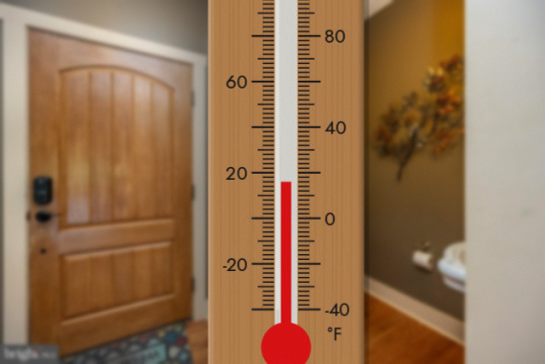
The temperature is 16°F
